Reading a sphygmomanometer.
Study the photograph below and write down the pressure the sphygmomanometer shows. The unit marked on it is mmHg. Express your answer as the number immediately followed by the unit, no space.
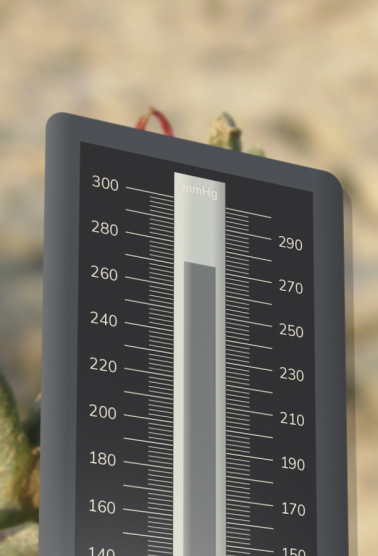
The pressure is 272mmHg
